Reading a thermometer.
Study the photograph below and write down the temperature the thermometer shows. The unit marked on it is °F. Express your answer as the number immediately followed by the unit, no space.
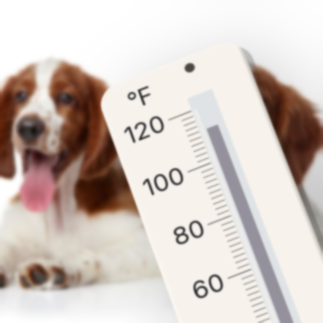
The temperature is 112°F
